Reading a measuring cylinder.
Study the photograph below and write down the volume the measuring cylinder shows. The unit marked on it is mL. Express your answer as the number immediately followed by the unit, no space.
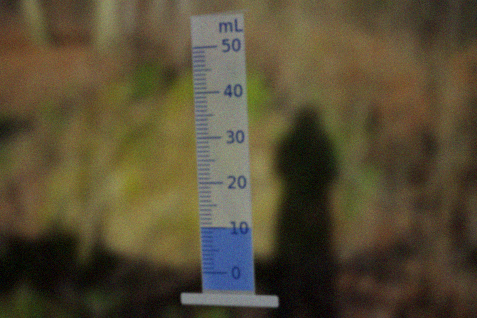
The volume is 10mL
